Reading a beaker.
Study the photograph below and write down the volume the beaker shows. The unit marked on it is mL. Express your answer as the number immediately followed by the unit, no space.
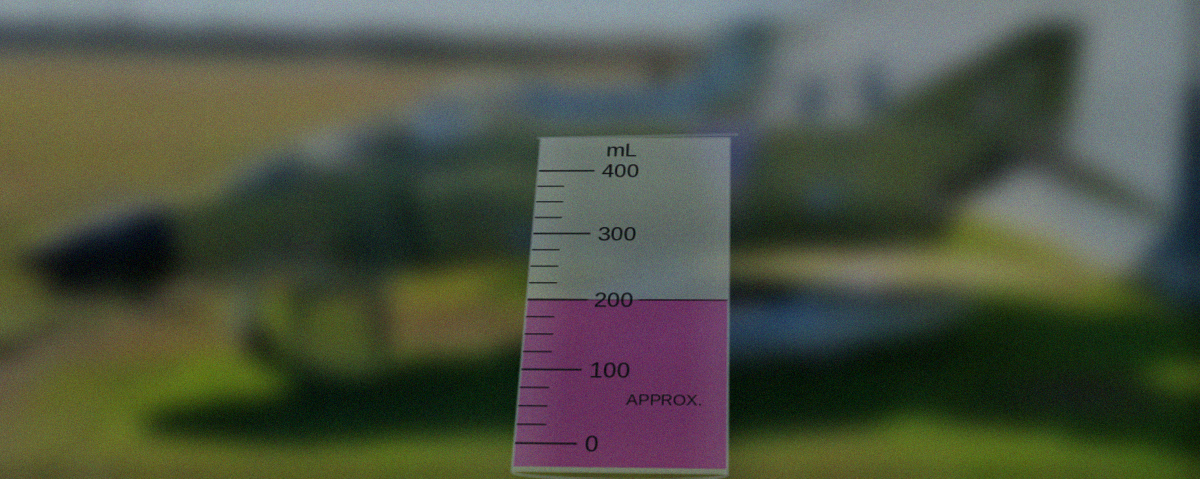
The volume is 200mL
